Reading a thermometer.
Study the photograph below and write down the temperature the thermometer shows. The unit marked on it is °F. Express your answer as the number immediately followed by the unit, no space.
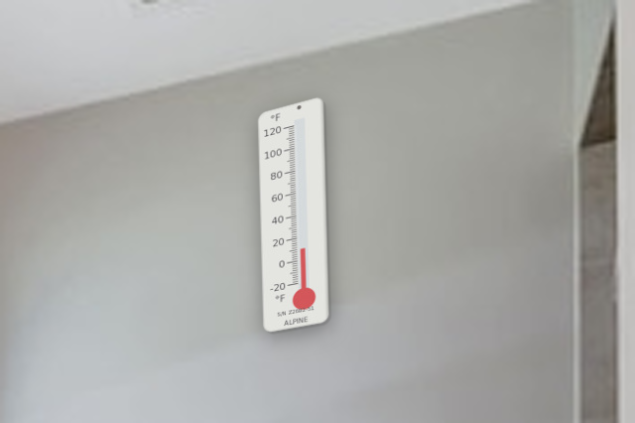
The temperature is 10°F
